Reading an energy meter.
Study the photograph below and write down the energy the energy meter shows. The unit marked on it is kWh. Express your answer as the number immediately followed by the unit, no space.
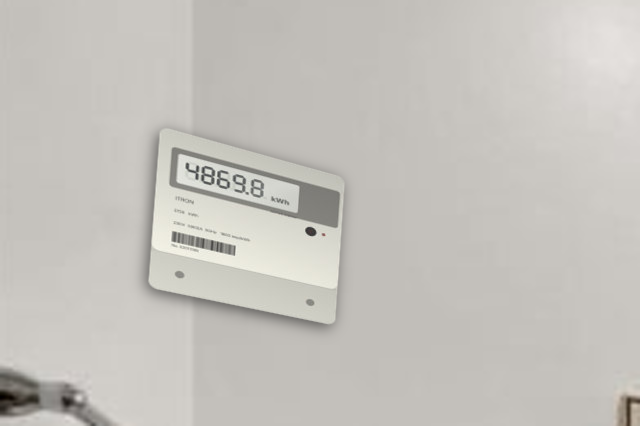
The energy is 4869.8kWh
